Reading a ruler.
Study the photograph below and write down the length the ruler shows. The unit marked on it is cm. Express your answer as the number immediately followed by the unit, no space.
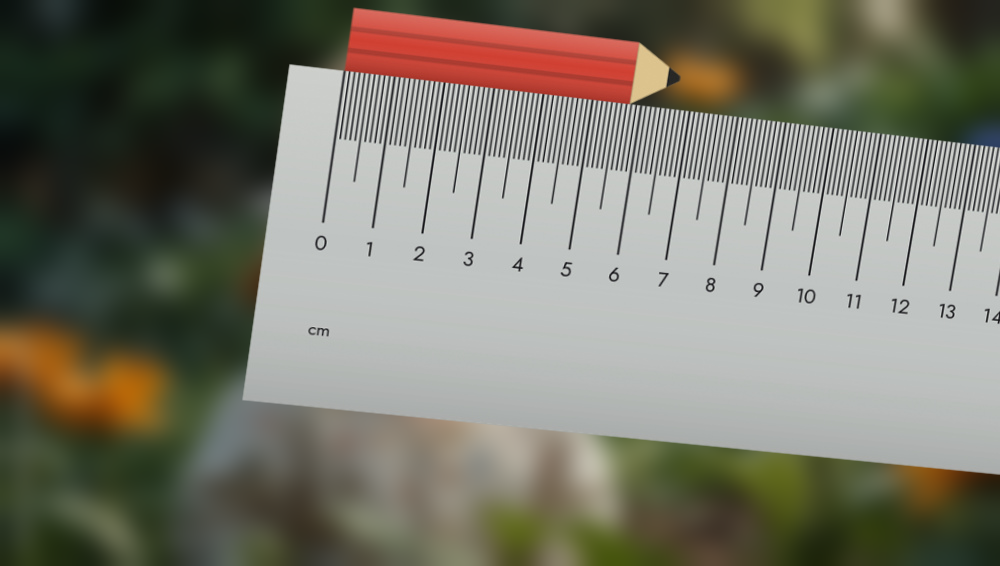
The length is 6.7cm
